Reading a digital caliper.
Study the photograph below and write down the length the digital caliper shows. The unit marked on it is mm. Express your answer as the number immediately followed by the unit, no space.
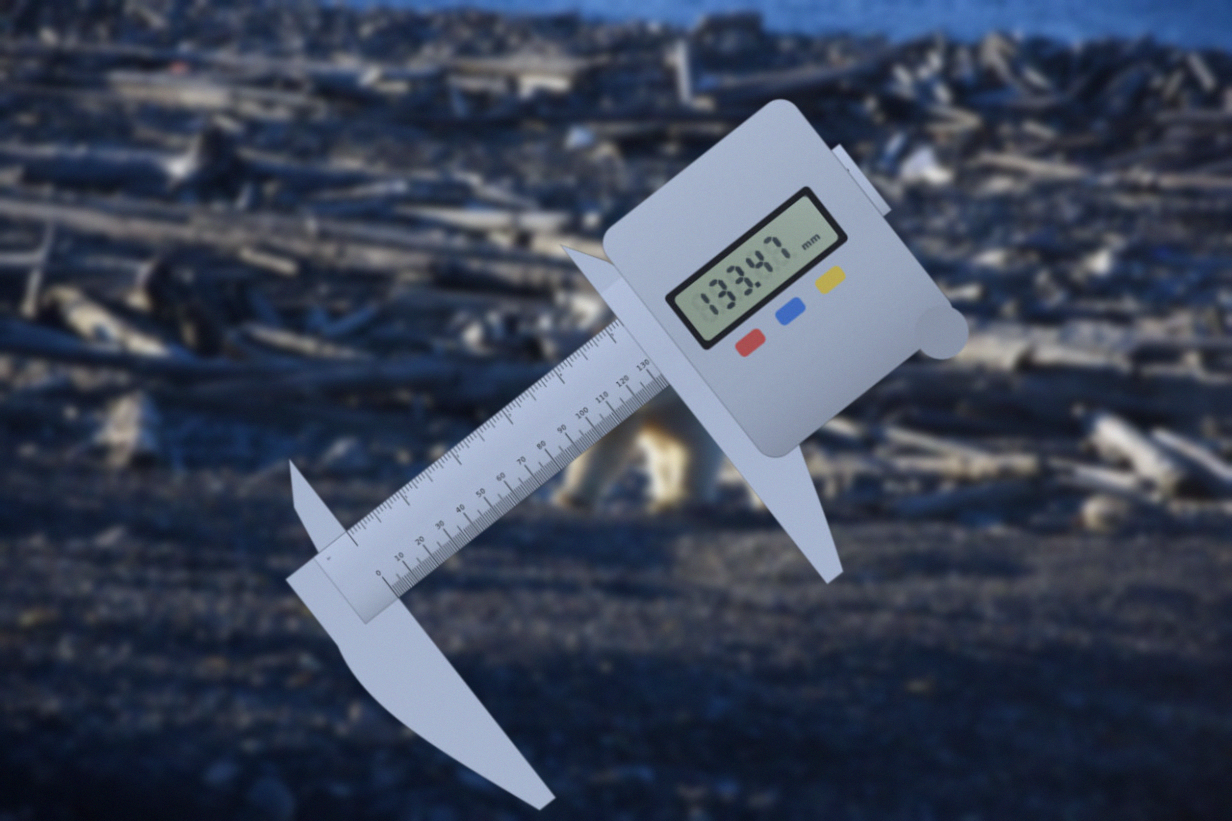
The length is 133.47mm
